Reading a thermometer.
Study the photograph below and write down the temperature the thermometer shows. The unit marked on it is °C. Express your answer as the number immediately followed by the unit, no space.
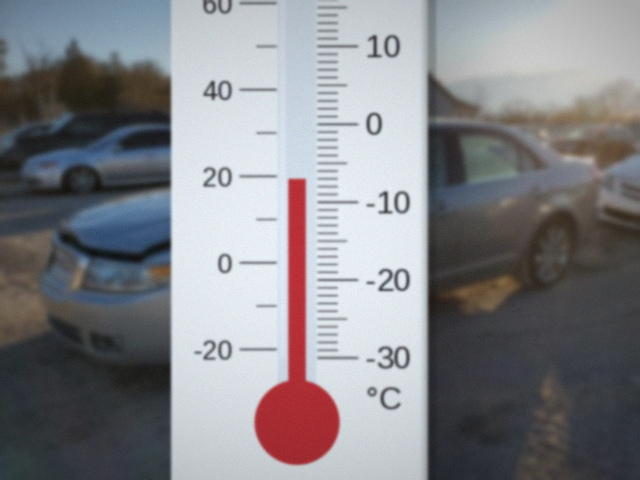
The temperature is -7°C
